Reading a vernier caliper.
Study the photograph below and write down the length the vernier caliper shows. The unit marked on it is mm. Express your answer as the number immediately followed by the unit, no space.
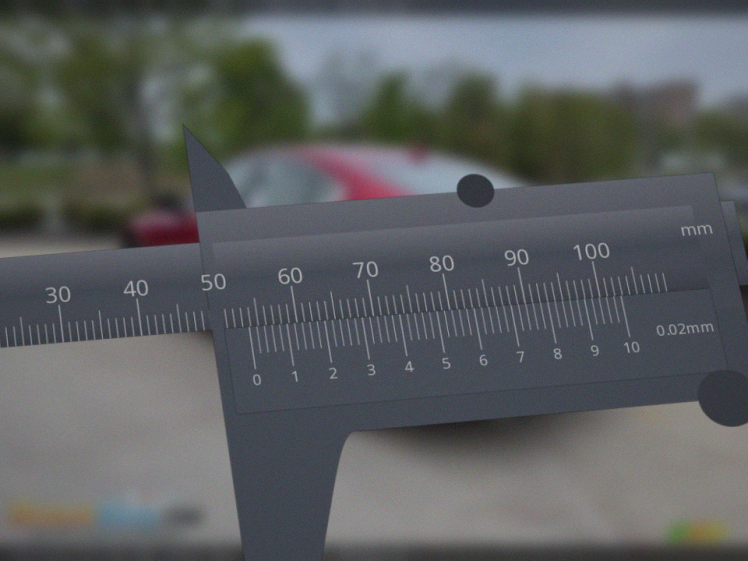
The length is 53.8mm
